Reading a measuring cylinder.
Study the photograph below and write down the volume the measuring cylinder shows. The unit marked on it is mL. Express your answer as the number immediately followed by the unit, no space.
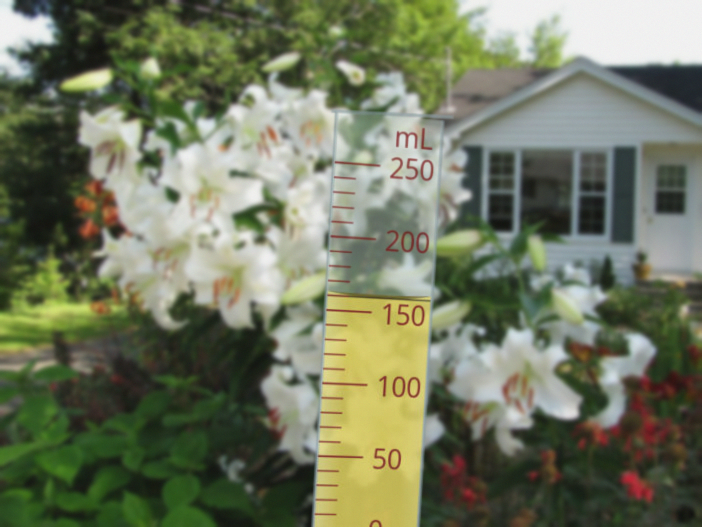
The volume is 160mL
